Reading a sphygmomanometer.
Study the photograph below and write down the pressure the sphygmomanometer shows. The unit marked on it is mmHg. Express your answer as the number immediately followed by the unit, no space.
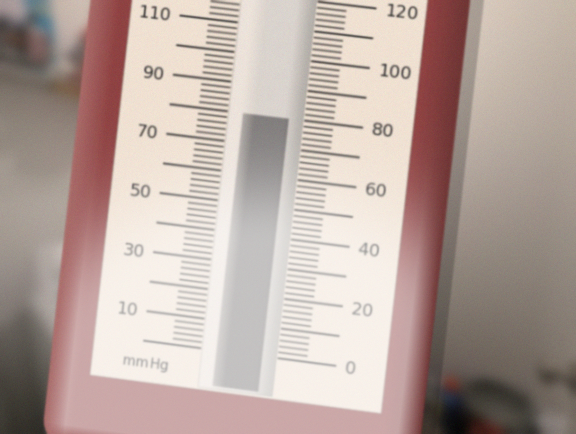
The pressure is 80mmHg
